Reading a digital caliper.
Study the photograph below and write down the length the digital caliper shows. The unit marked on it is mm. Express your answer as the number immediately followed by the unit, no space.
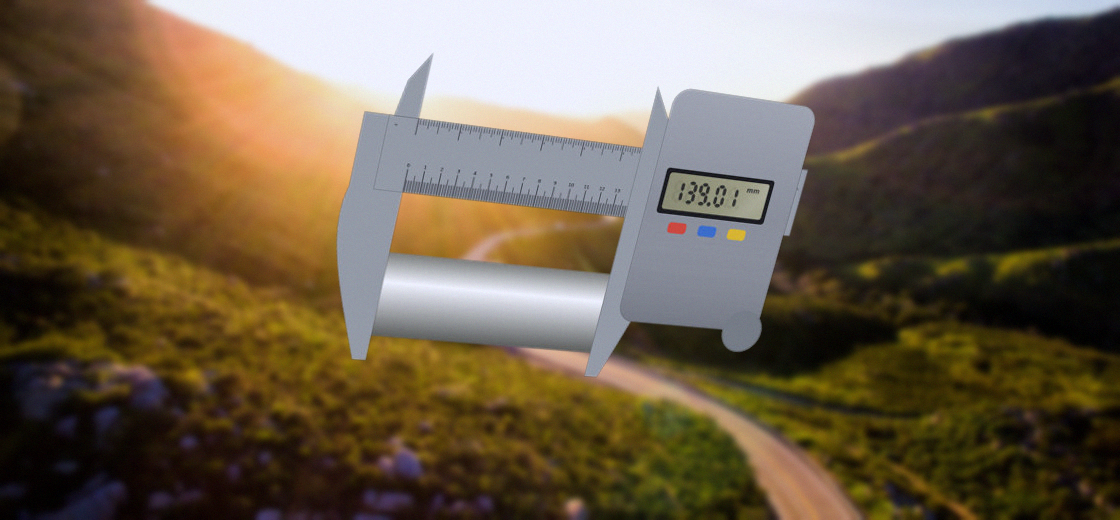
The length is 139.01mm
